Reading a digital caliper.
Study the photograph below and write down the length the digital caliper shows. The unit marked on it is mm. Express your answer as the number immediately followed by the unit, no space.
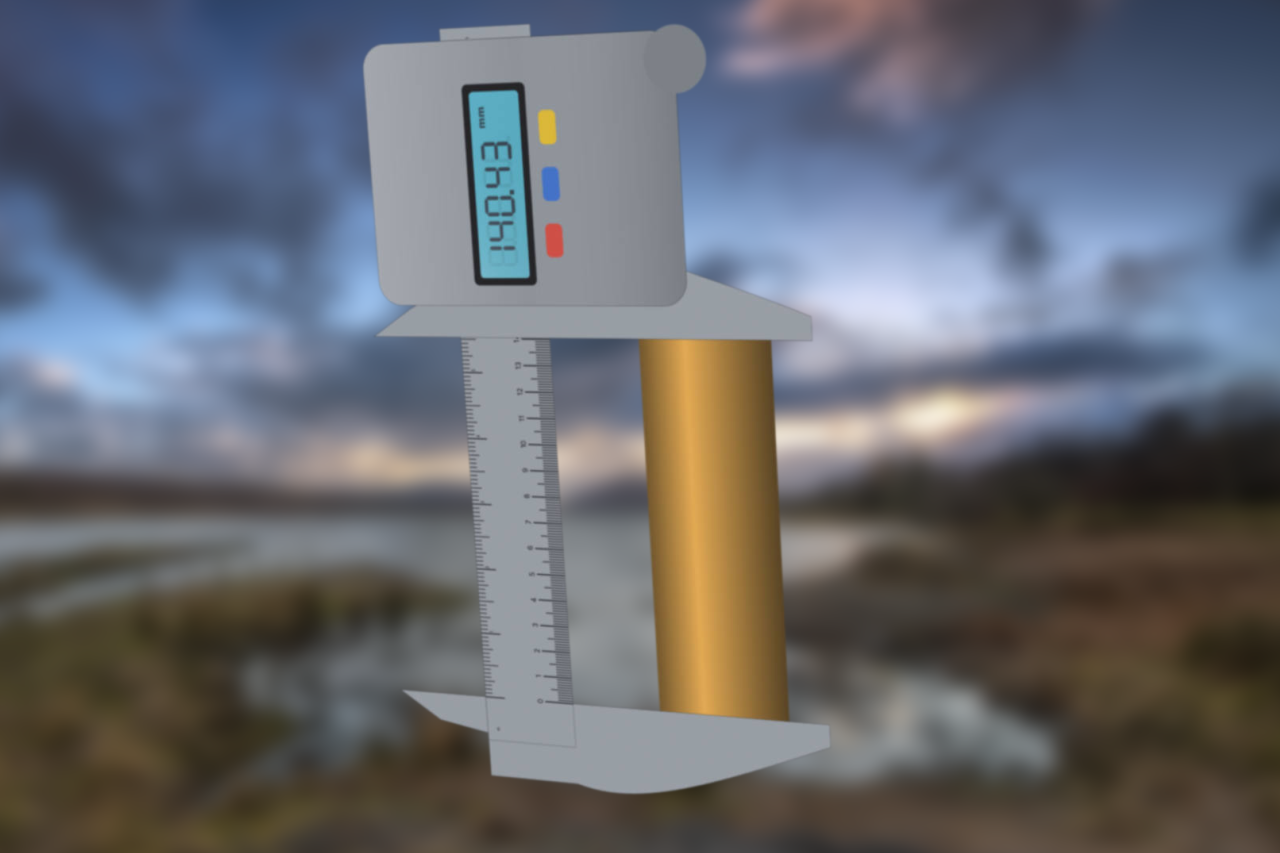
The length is 140.43mm
